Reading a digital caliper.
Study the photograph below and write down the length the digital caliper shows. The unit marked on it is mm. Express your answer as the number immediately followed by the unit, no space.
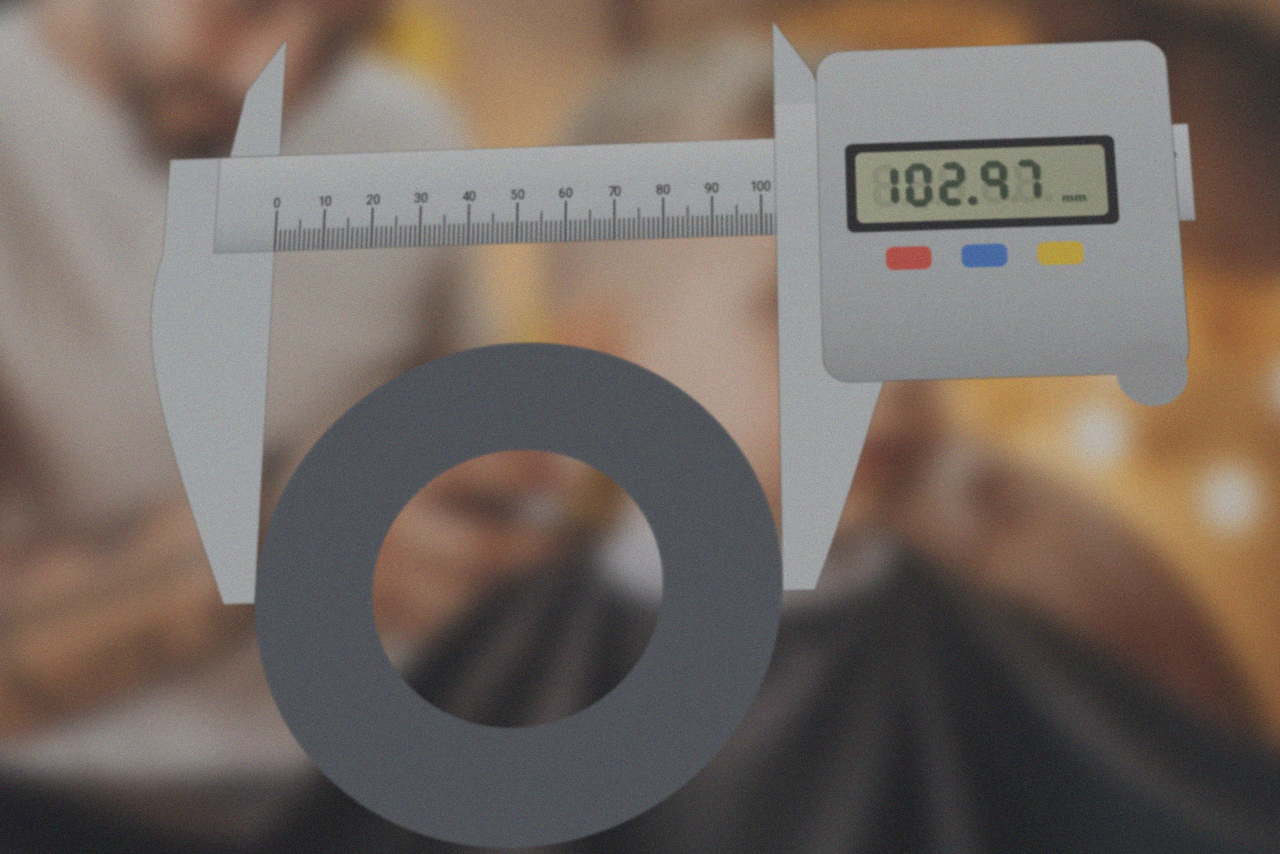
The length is 102.97mm
